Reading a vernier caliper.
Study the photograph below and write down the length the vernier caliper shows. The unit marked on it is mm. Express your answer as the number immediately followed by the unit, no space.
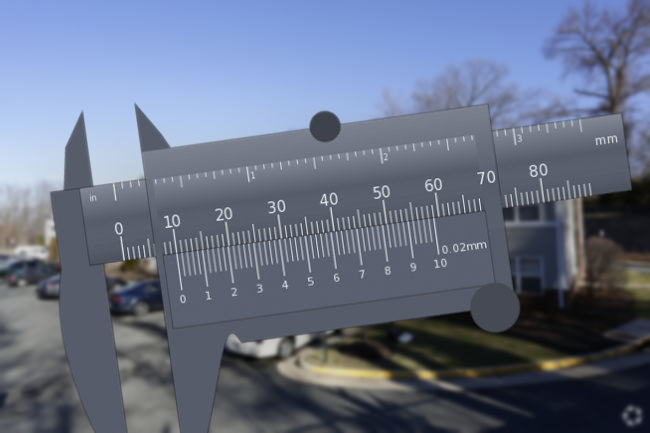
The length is 10.0mm
